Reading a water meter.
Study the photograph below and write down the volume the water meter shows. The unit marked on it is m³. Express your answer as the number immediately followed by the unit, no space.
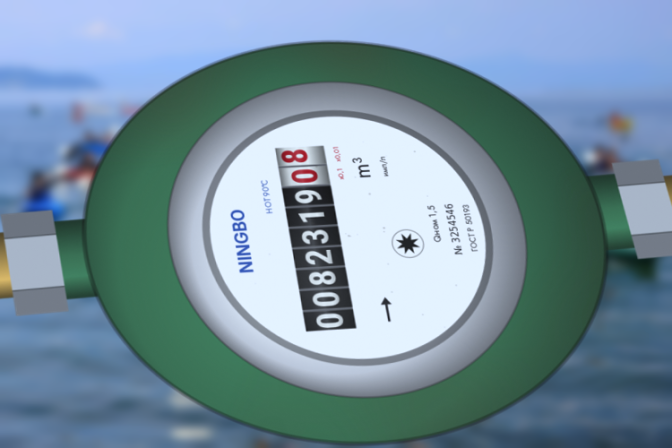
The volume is 82319.08m³
